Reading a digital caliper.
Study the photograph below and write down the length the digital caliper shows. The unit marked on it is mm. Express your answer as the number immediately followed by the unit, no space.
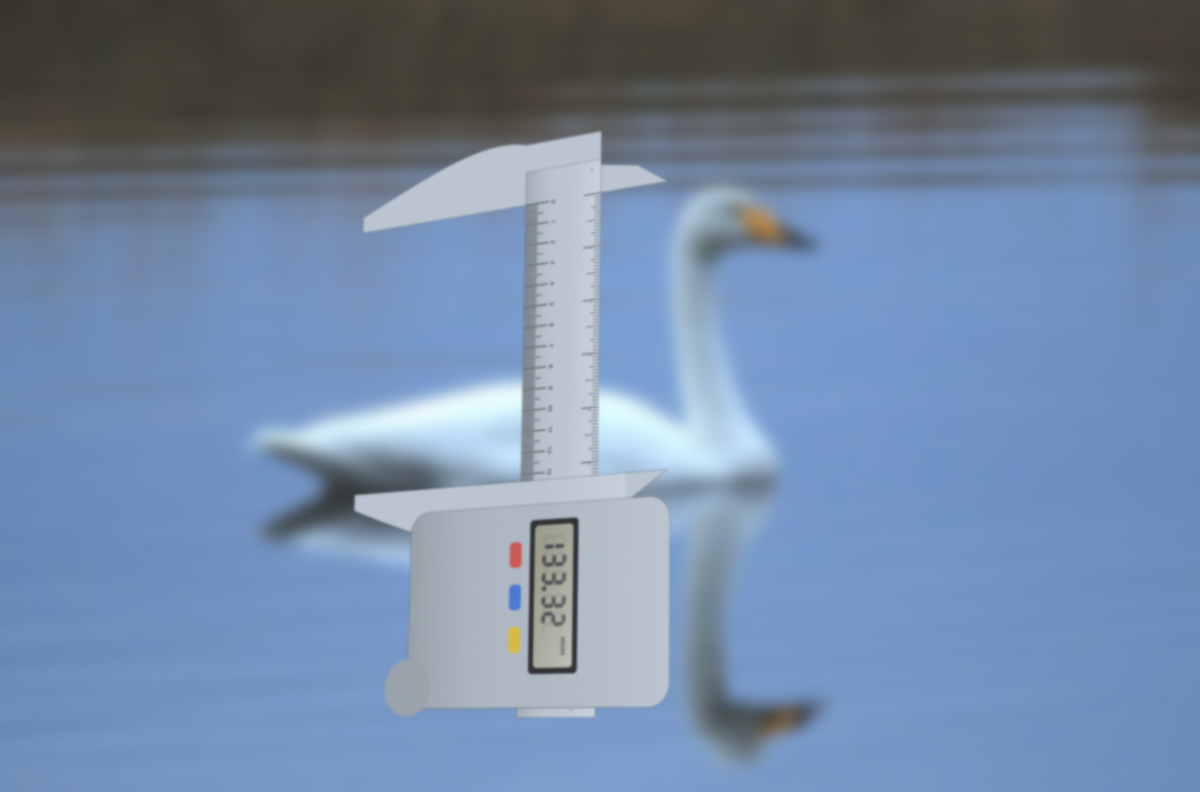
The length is 133.32mm
